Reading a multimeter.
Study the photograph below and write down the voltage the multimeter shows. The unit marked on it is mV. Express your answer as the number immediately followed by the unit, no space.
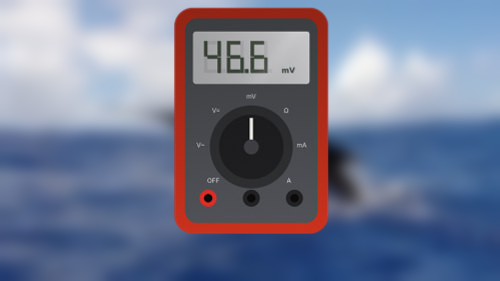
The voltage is 46.6mV
